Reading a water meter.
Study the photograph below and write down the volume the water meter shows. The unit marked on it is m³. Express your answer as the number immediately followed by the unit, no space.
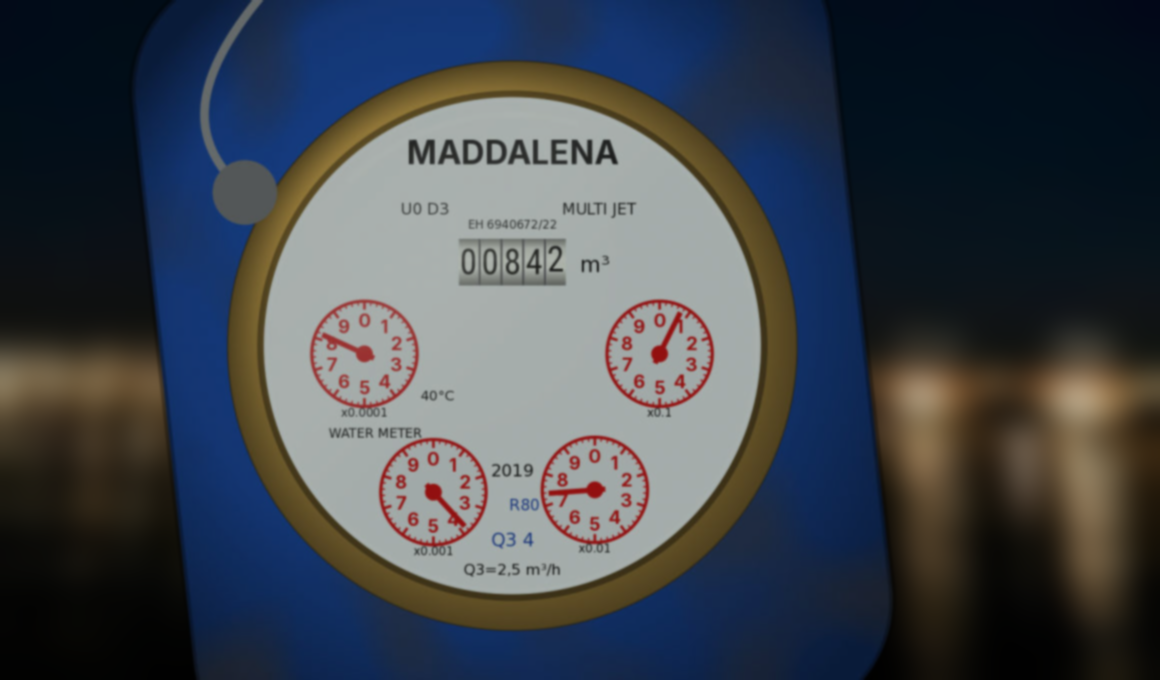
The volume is 842.0738m³
